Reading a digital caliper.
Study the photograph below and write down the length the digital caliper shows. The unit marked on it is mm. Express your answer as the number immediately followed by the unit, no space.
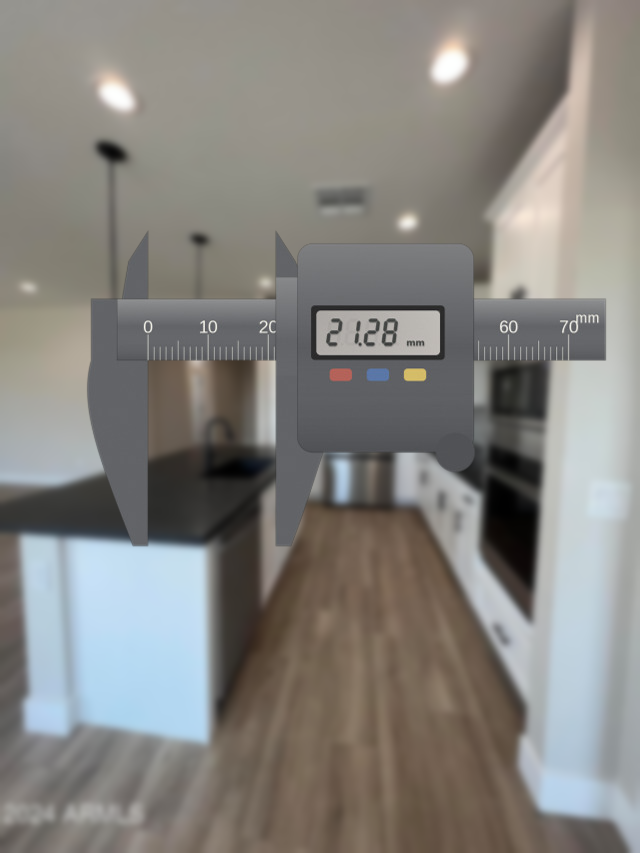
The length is 21.28mm
